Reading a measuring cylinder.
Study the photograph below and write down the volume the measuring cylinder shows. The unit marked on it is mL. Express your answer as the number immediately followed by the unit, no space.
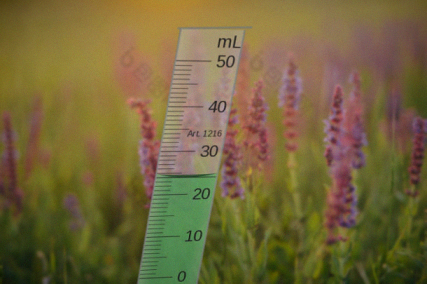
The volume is 24mL
